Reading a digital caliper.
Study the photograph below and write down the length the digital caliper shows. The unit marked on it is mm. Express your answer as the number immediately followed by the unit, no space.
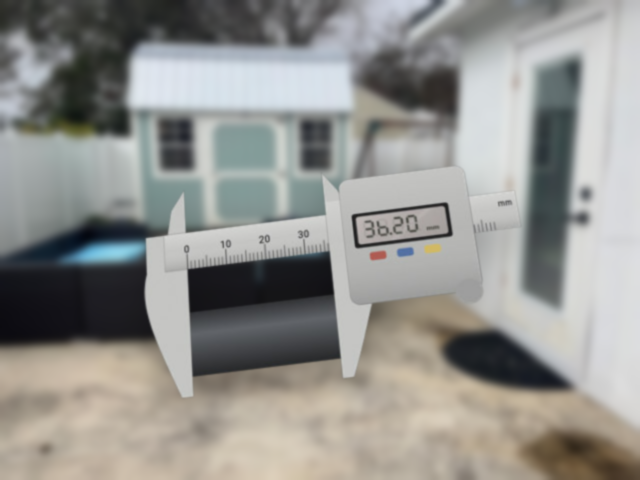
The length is 36.20mm
